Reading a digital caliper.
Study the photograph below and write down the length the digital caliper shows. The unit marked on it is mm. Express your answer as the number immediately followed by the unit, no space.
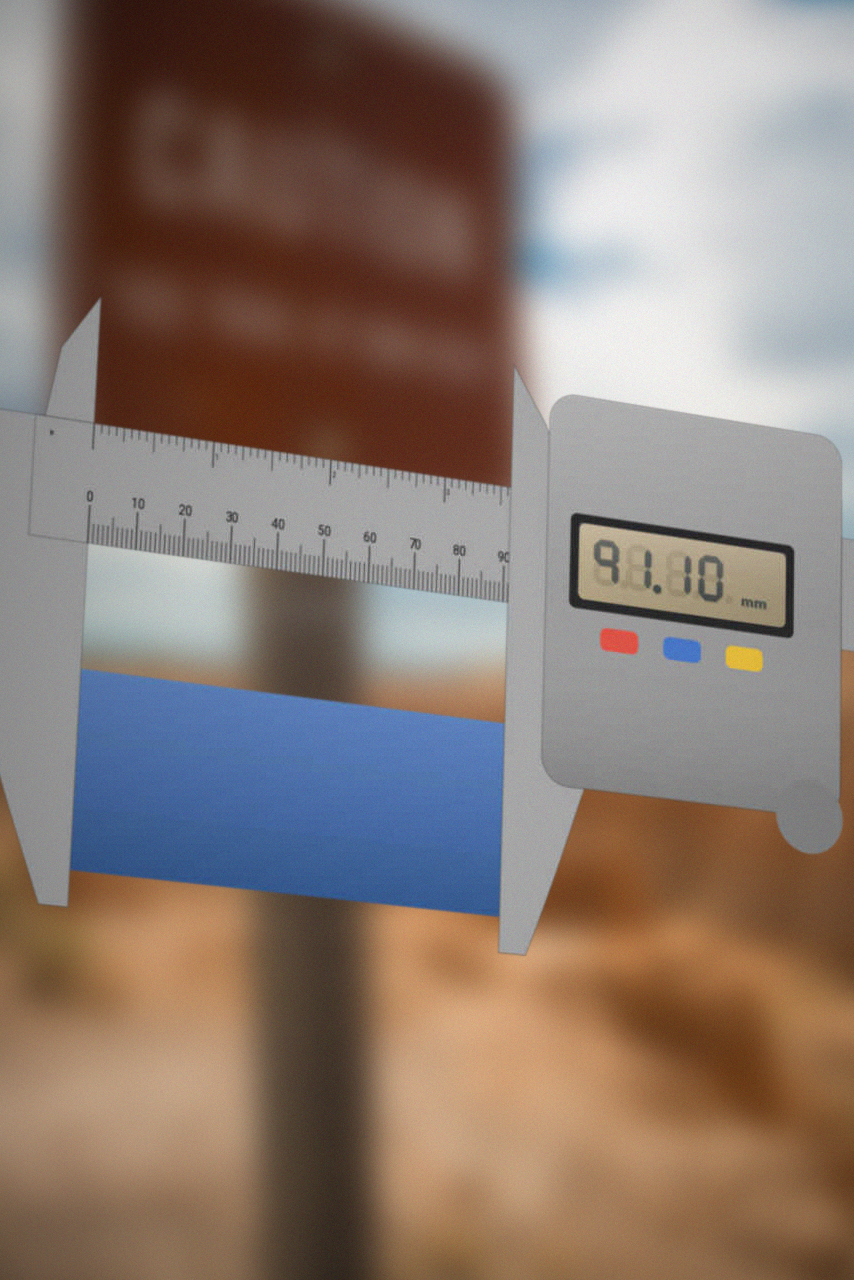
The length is 91.10mm
